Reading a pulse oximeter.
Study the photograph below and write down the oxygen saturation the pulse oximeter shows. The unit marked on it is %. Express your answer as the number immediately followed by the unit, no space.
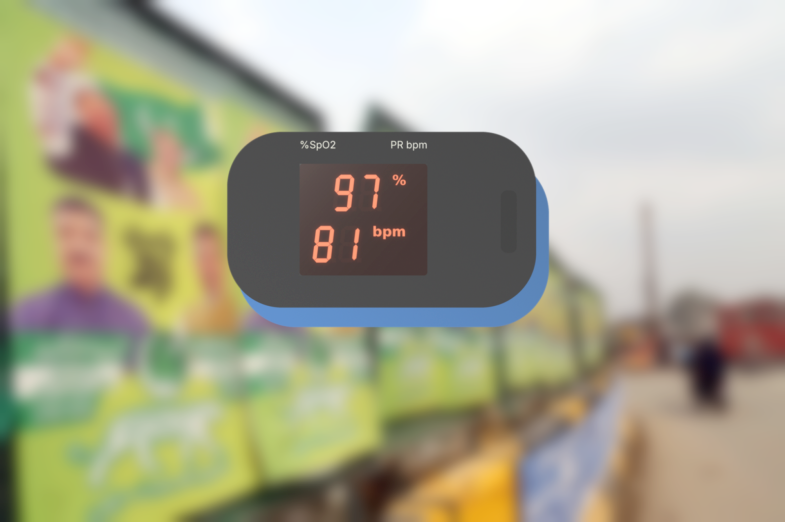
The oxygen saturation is 97%
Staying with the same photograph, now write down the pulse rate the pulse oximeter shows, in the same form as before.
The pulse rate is 81bpm
